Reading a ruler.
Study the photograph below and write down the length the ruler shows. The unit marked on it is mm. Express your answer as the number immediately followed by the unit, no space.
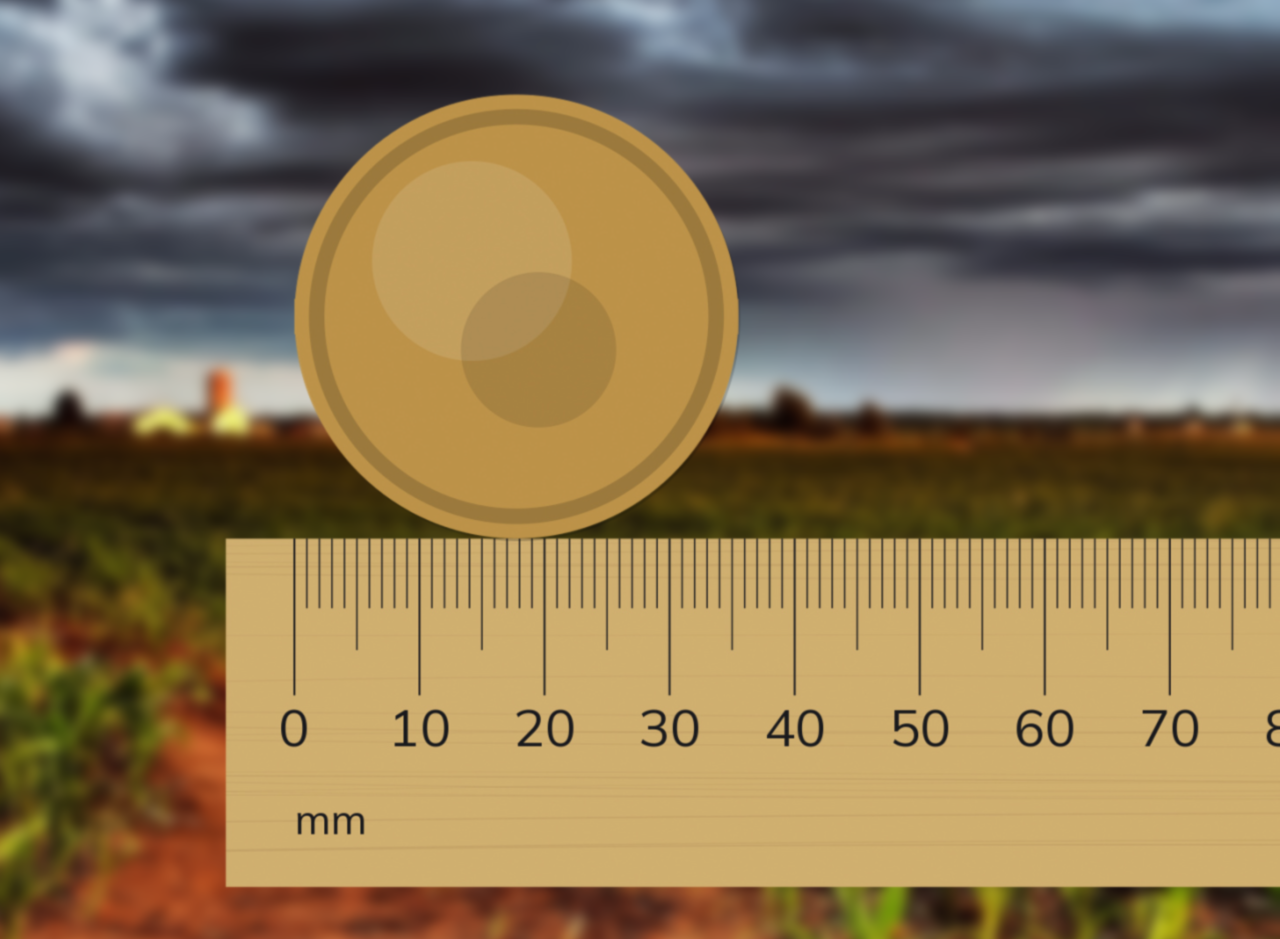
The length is 35.5mm
